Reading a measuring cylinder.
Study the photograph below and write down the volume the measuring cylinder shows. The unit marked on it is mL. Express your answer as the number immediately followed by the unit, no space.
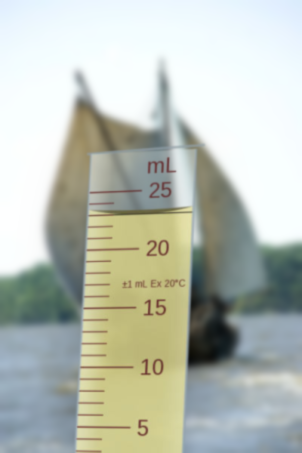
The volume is 23mL
